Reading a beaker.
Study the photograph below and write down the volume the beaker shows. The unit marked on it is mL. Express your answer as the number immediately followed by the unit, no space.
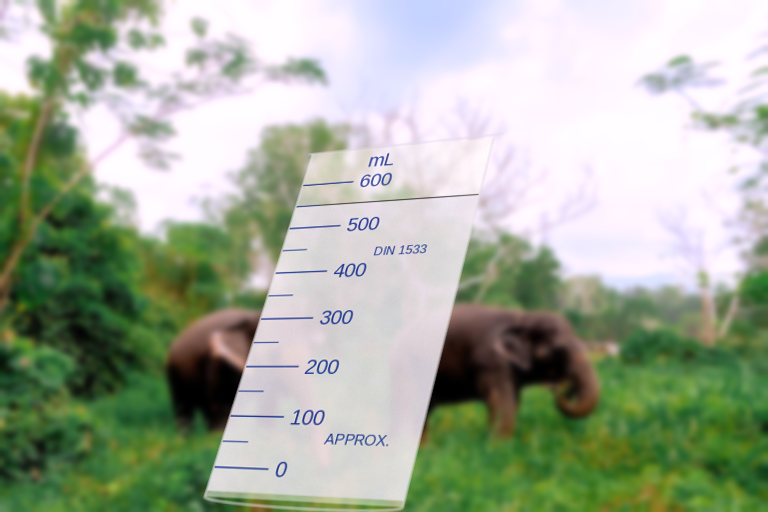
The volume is 550mL
